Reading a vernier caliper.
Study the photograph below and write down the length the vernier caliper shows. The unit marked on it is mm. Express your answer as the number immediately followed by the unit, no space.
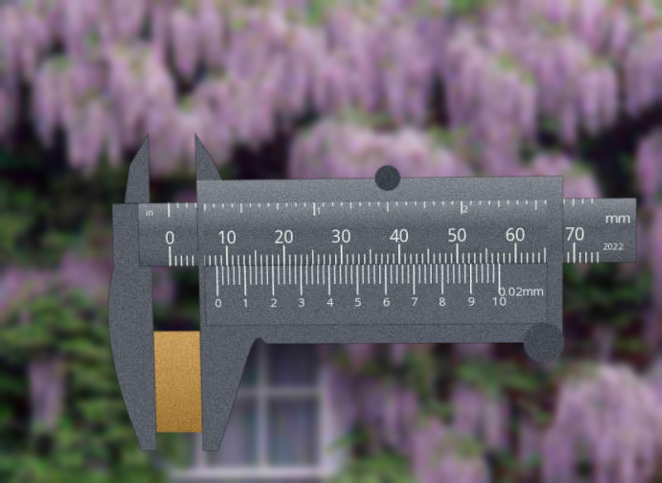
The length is 8.2mm
